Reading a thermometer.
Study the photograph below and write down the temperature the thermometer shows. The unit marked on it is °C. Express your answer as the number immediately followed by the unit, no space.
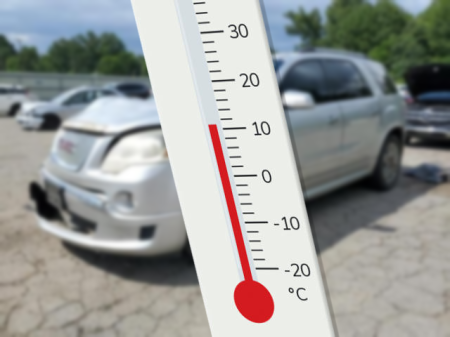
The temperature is 11°C
